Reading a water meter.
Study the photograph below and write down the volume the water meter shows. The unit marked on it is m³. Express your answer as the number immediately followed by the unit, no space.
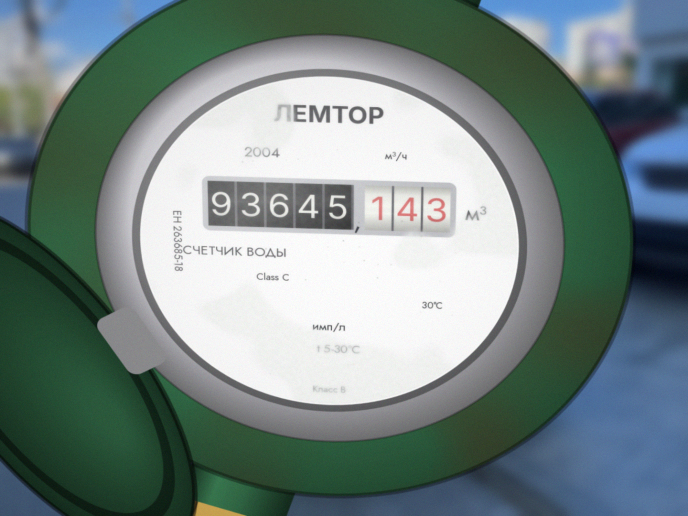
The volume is 93645.143m³
